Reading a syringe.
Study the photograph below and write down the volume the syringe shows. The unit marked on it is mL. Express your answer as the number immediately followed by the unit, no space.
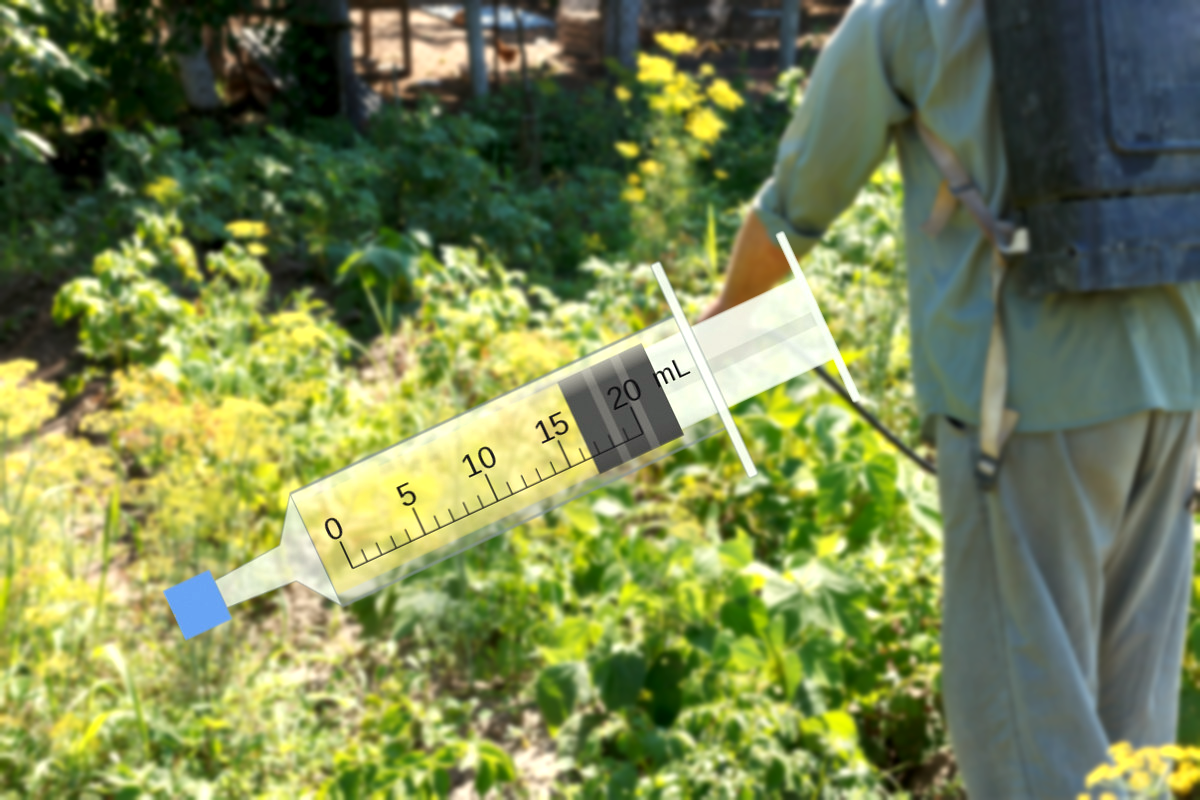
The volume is 16.5mL
